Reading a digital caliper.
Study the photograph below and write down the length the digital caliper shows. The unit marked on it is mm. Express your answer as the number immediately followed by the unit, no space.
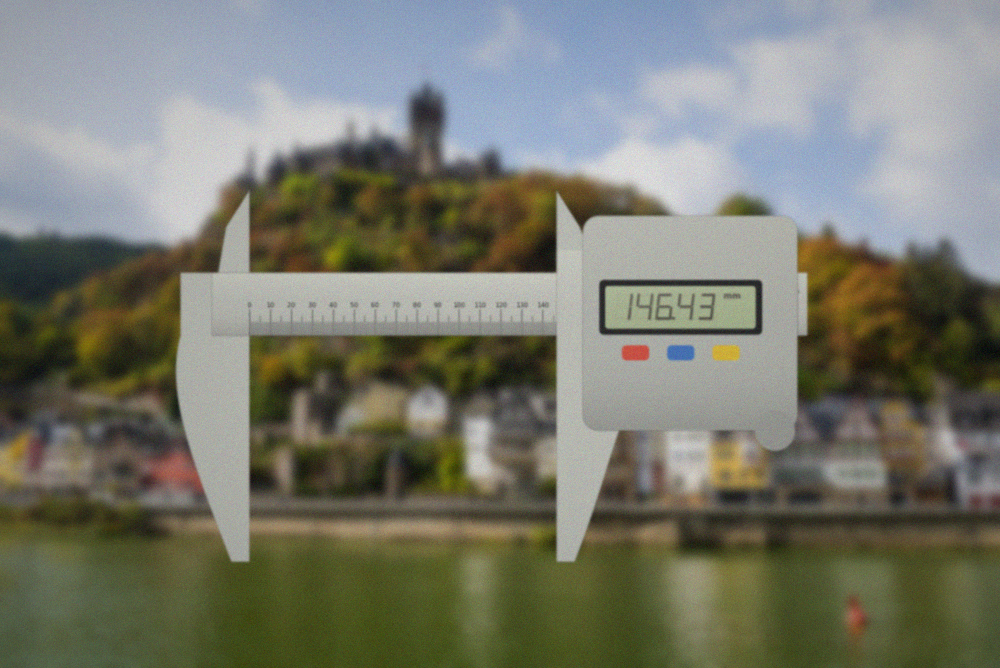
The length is 146.43mm
